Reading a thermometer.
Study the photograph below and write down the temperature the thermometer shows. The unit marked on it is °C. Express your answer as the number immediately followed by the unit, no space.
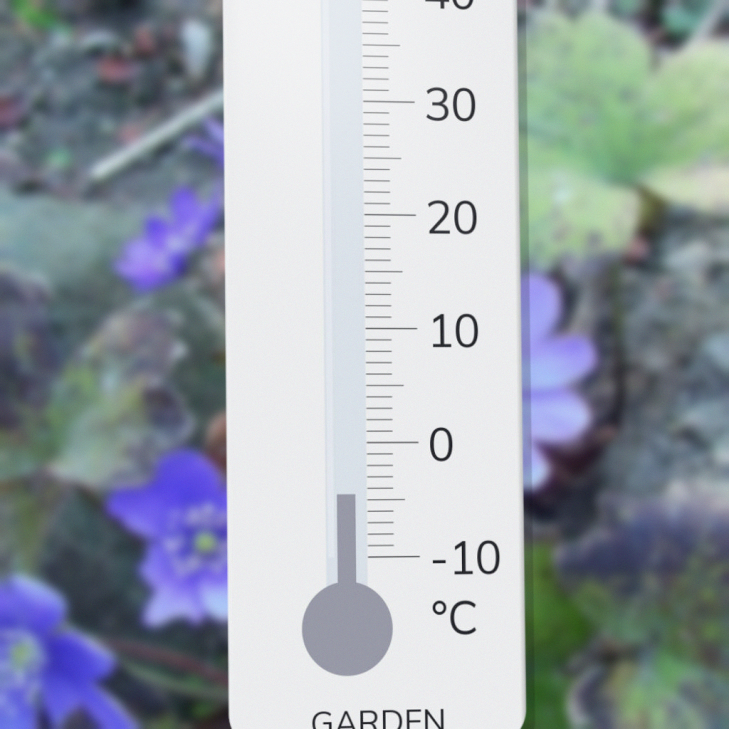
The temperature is -4.5°C
